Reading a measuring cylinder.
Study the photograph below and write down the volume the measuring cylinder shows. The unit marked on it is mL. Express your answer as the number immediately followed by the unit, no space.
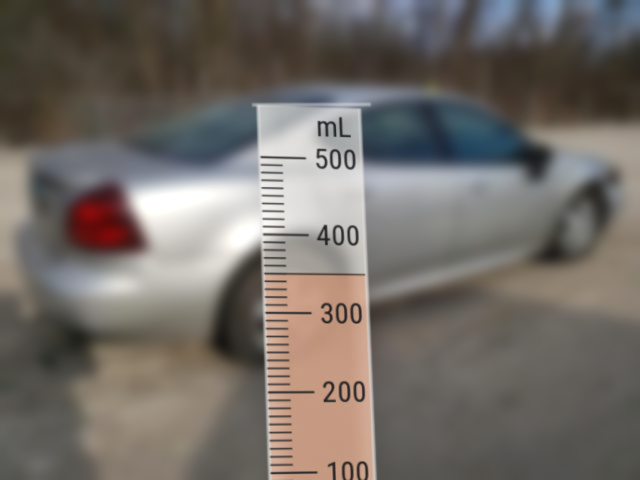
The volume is 350mL
